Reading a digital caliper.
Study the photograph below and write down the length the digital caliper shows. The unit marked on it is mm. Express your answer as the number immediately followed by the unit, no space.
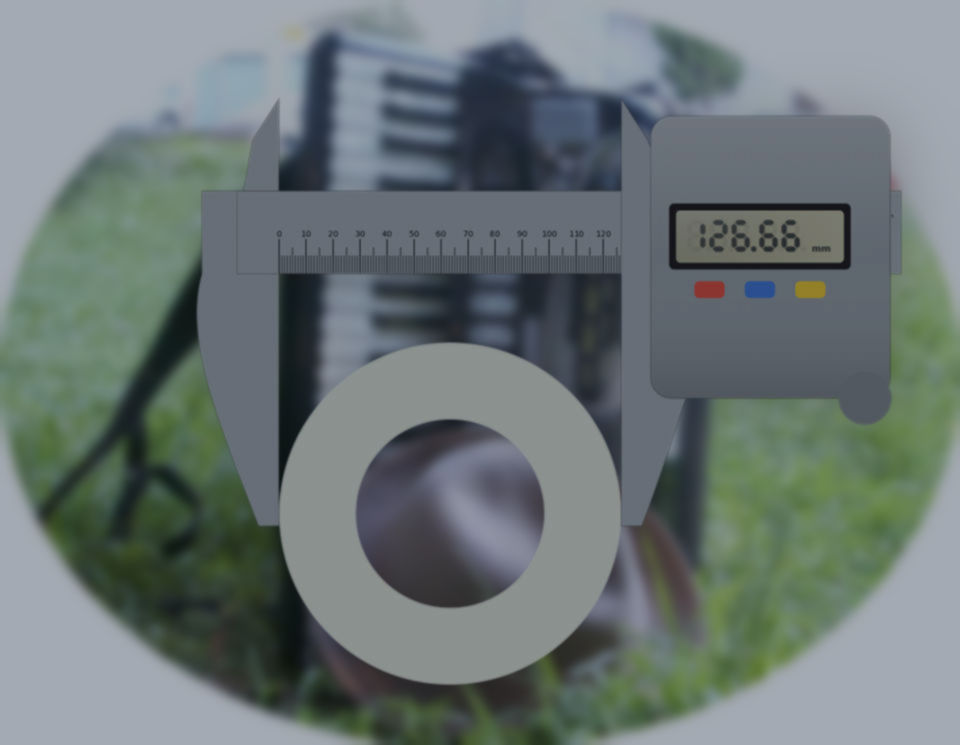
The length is 126.66mm
